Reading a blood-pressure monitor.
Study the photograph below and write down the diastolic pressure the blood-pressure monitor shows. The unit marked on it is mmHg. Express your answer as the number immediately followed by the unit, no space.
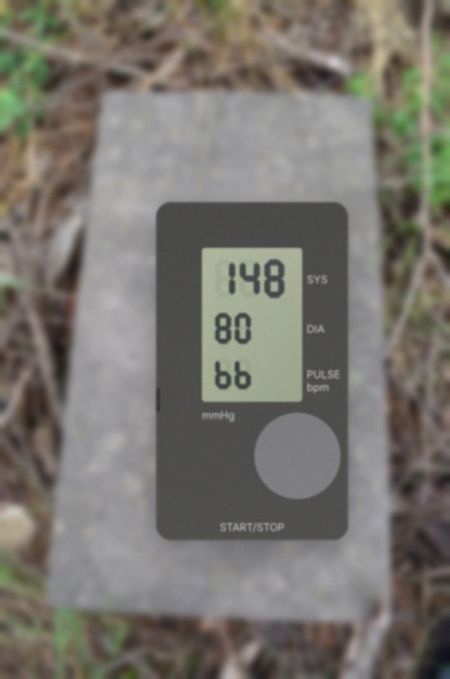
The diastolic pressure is 80mmHg
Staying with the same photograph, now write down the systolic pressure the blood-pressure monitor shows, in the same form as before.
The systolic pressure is 148mmHg
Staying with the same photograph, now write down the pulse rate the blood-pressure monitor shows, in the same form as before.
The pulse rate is 66bpm
